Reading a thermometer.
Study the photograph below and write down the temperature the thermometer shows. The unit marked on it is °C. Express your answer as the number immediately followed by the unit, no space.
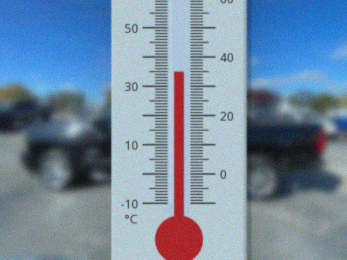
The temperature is 35°C
